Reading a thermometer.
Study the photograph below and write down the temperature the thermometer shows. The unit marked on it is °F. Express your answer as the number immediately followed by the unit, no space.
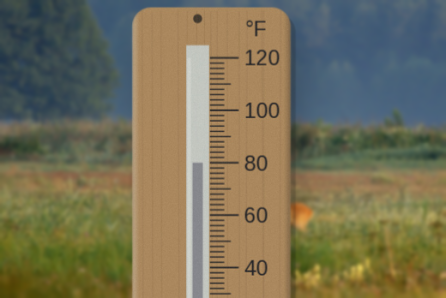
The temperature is 80°F
